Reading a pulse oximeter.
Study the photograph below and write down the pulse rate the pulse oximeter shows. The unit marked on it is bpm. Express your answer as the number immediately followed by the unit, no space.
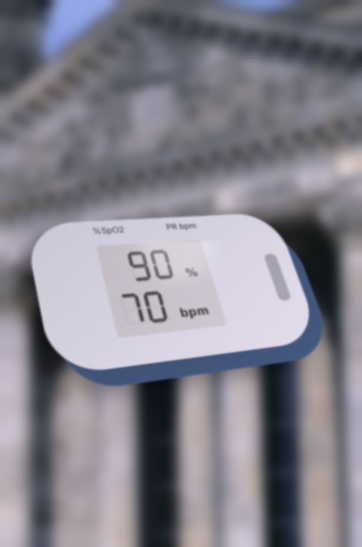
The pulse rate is 70bpm
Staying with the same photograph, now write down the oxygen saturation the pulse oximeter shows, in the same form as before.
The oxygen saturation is 90%
